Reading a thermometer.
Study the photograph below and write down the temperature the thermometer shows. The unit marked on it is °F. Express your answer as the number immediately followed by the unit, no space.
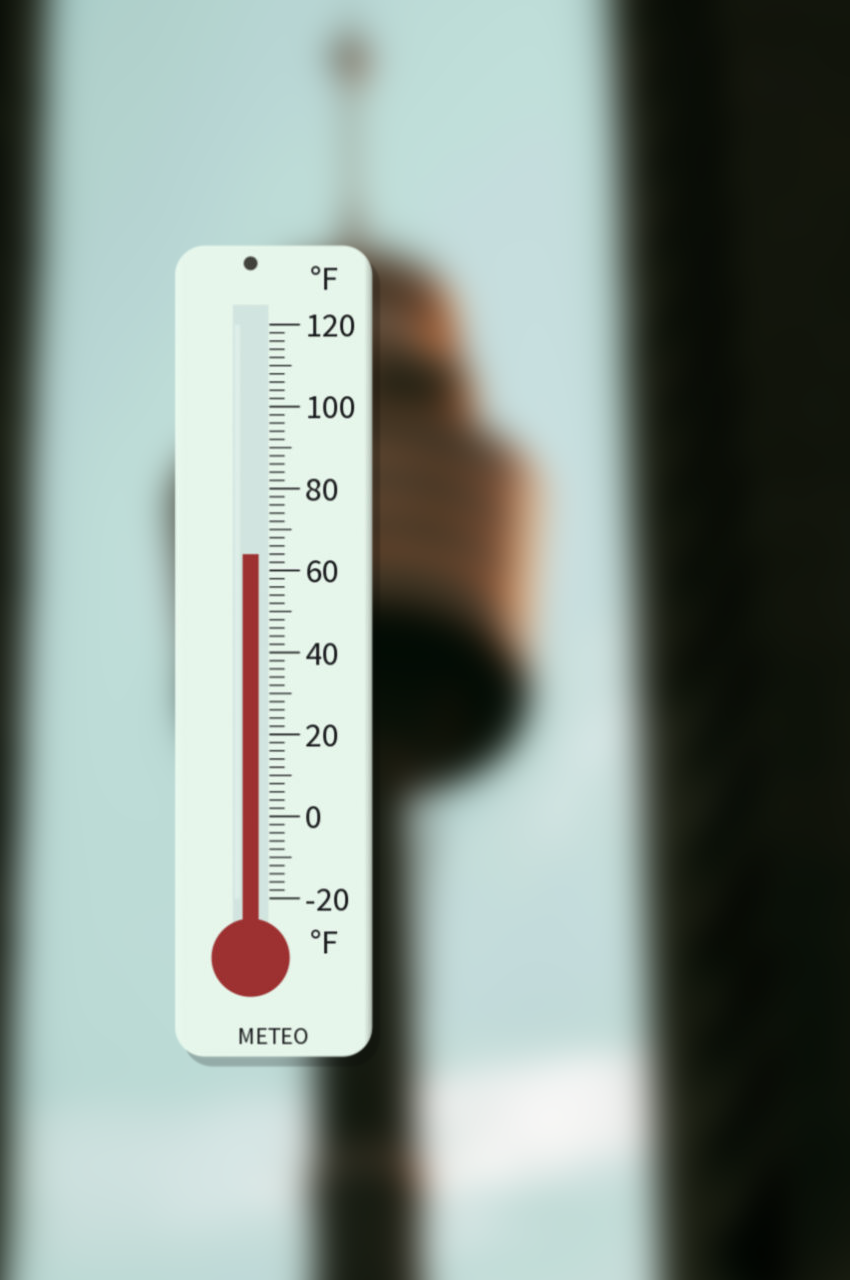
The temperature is 64°F
